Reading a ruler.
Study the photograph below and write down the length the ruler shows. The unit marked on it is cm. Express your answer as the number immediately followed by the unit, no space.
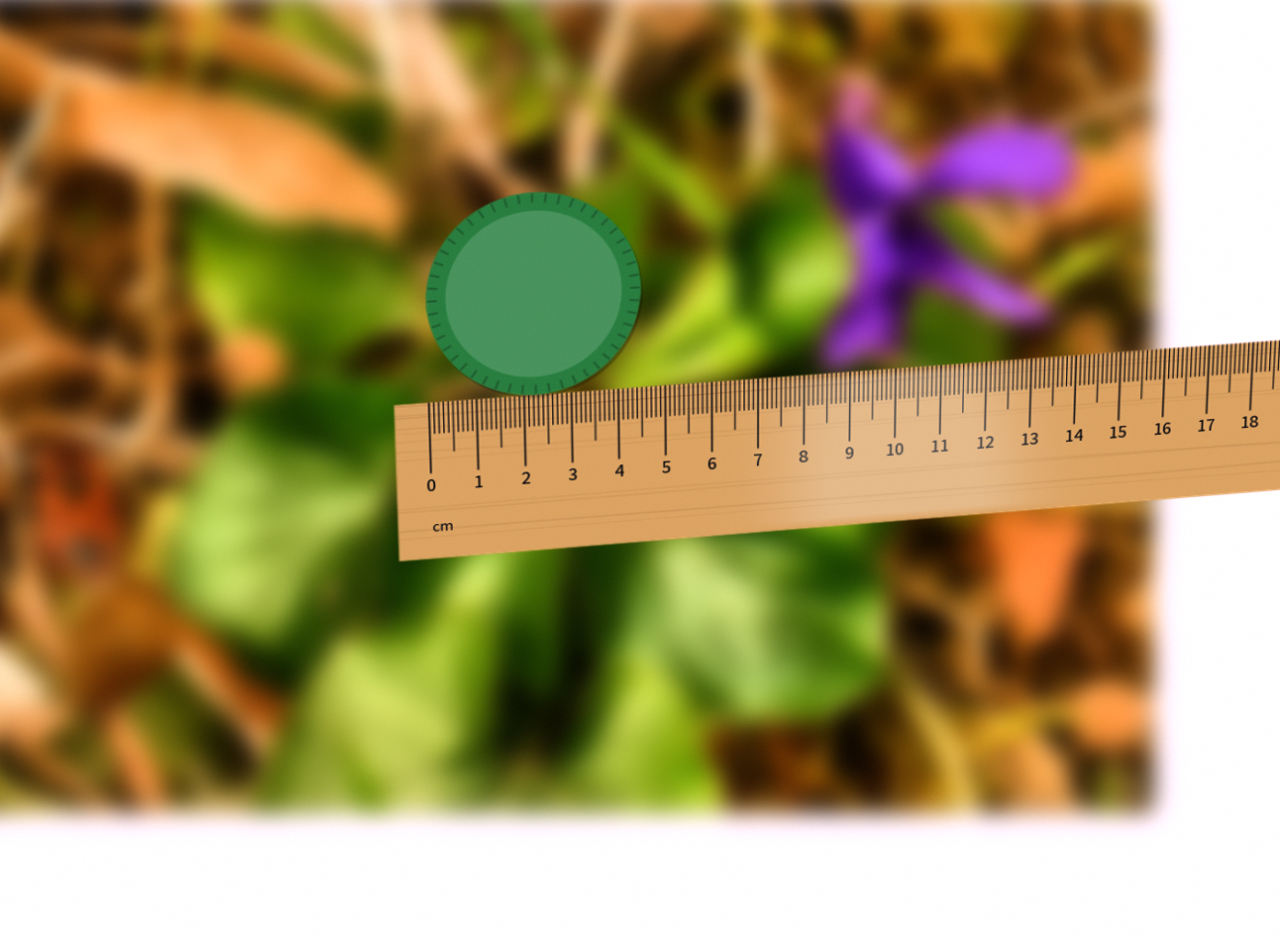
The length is 4.5cm
